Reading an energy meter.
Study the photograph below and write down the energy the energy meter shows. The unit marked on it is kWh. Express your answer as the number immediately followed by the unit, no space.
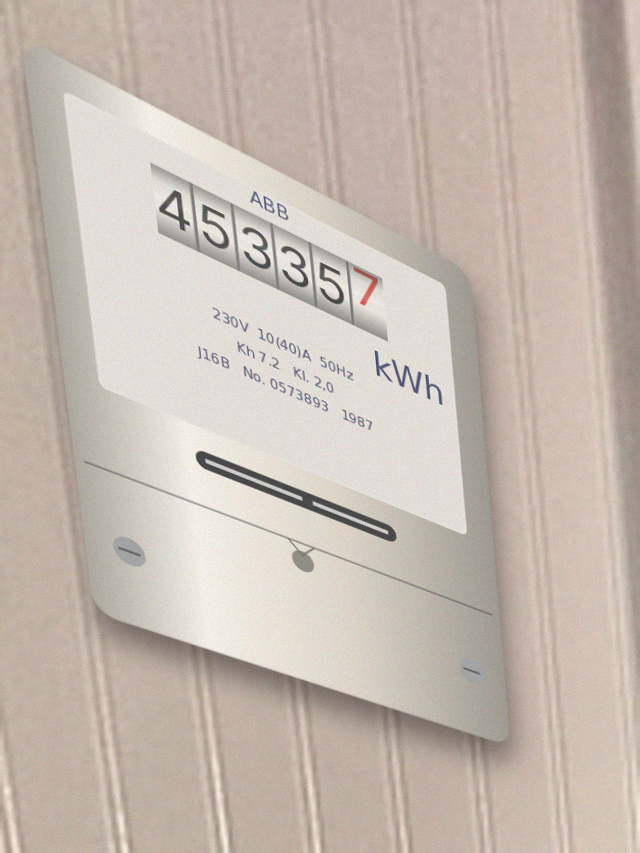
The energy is 45335.7kWh
